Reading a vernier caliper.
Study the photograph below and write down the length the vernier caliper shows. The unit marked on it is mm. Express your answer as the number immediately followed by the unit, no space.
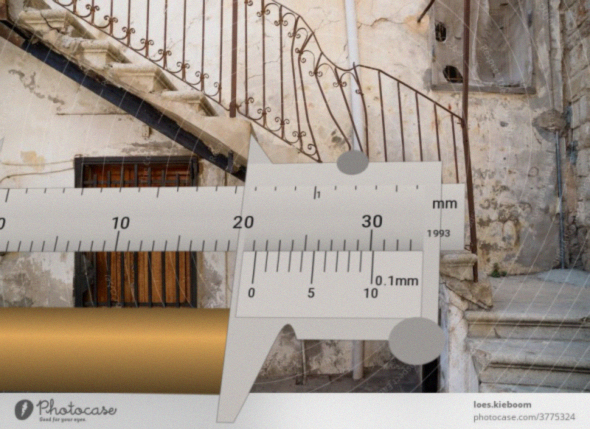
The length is 21.2mm
